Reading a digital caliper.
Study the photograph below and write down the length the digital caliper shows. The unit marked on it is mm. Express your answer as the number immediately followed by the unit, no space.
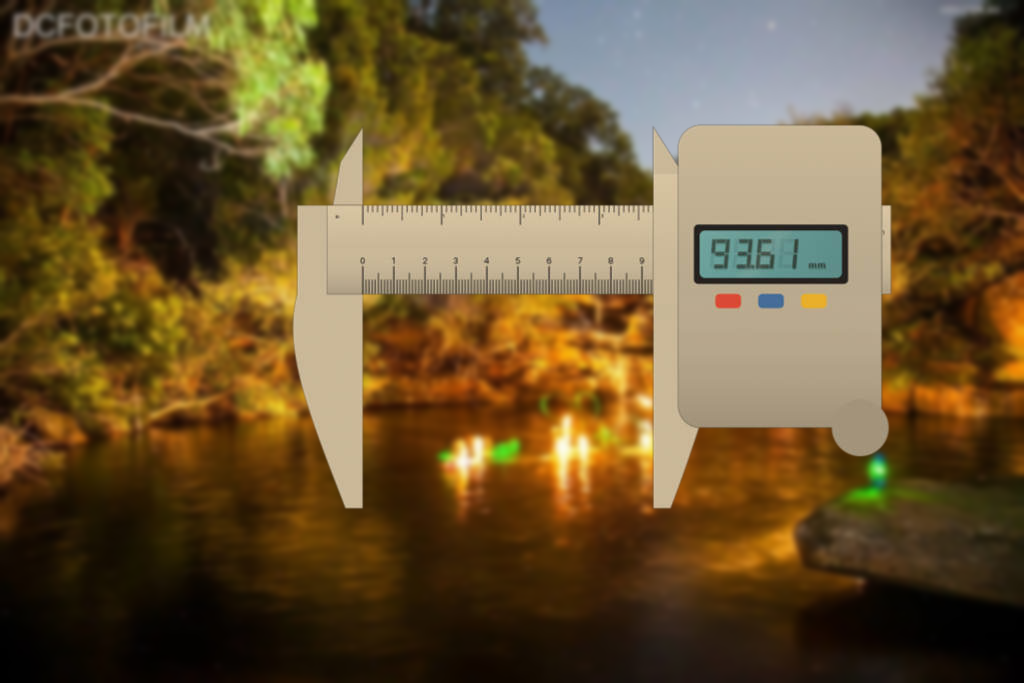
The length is 93.61mm
